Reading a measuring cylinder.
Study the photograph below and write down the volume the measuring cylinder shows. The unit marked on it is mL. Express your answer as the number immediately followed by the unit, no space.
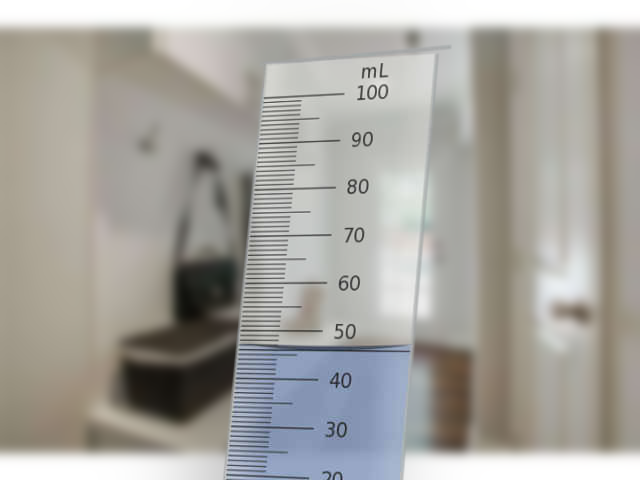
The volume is 46mL
